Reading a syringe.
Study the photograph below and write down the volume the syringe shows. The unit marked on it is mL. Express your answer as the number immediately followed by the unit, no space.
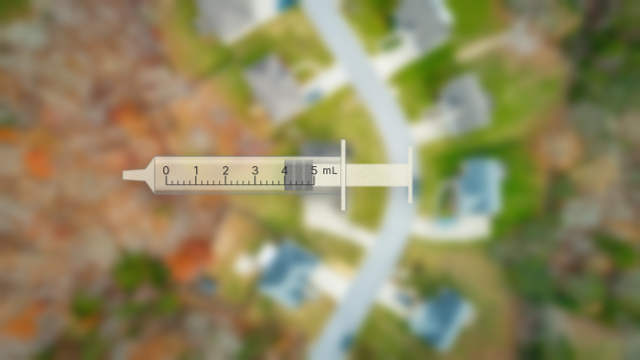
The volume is 4mL
